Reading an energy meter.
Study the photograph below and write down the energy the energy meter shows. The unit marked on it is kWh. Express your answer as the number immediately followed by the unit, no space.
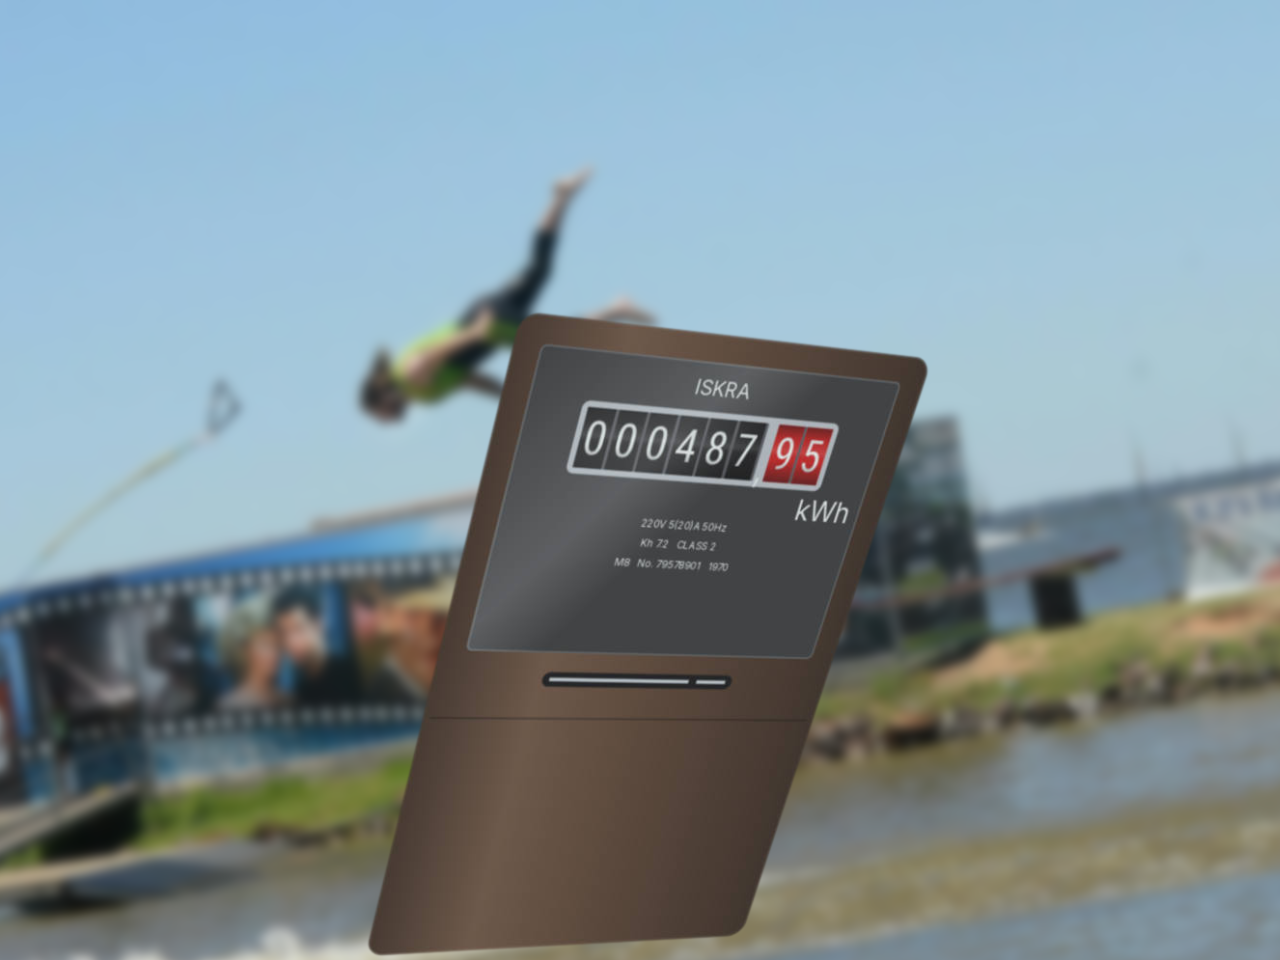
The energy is 487.95kWh
